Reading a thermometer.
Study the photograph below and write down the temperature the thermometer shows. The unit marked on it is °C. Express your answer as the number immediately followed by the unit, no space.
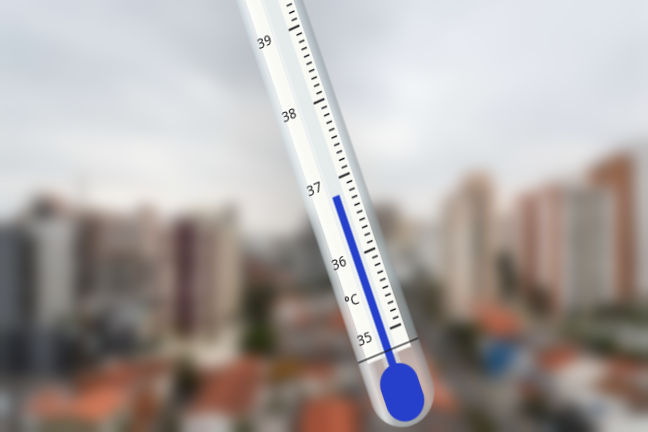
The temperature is 36.8°C
